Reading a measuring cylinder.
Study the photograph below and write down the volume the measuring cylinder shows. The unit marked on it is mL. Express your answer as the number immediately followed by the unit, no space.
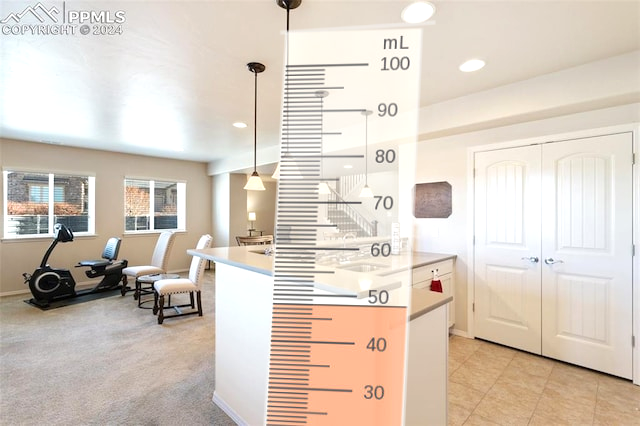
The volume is 48mL
